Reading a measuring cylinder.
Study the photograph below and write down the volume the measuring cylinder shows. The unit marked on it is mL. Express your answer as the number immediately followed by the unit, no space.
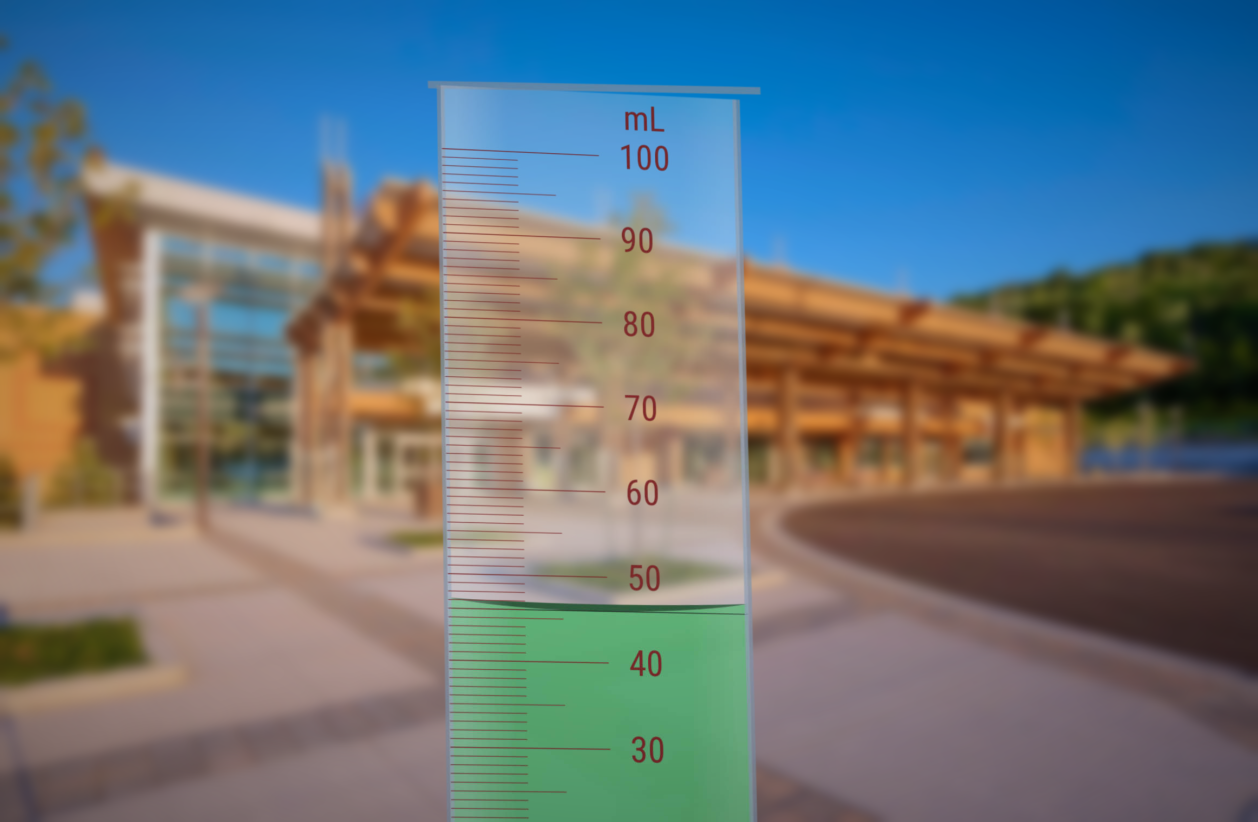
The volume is 46mL
